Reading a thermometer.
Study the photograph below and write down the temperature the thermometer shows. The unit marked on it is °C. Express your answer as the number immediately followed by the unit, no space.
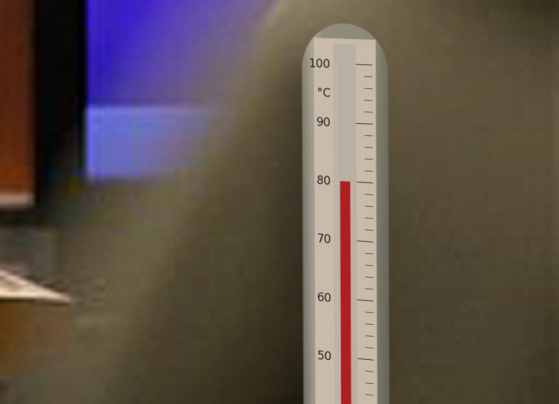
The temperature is 80°C
